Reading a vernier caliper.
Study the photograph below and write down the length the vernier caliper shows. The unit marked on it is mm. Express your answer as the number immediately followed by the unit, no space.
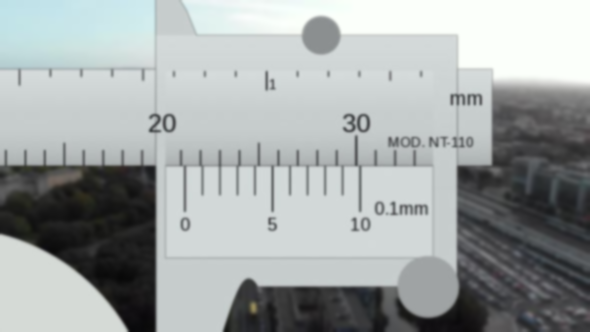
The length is 21.2mm
